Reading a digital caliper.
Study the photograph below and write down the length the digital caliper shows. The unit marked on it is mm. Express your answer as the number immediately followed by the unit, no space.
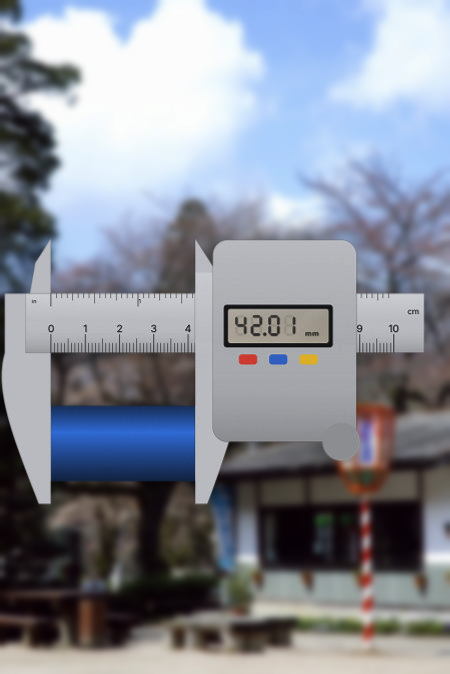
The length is 42.01mm
